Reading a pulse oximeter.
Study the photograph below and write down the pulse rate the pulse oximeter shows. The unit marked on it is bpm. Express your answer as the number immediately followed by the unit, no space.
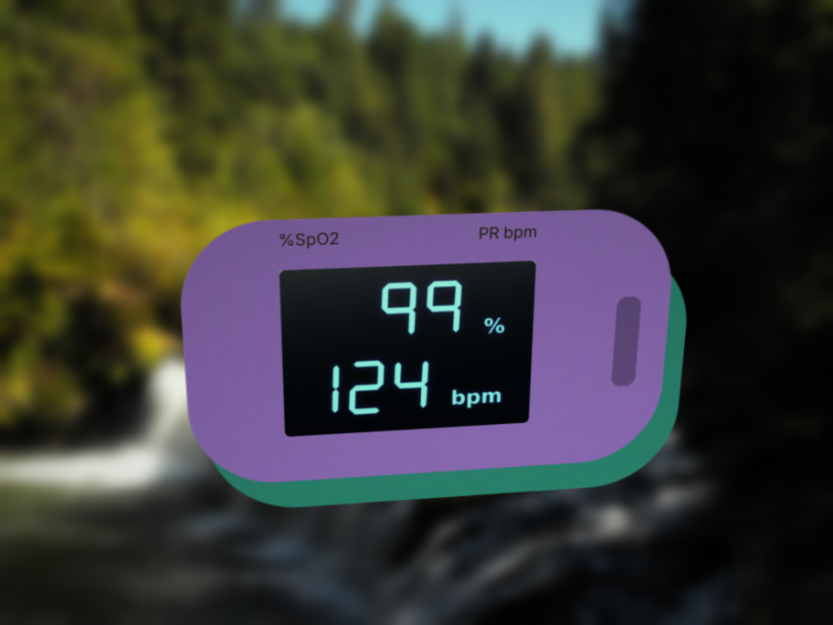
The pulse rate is 124bpm
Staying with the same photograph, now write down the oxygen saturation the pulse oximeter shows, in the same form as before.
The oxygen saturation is 99%
